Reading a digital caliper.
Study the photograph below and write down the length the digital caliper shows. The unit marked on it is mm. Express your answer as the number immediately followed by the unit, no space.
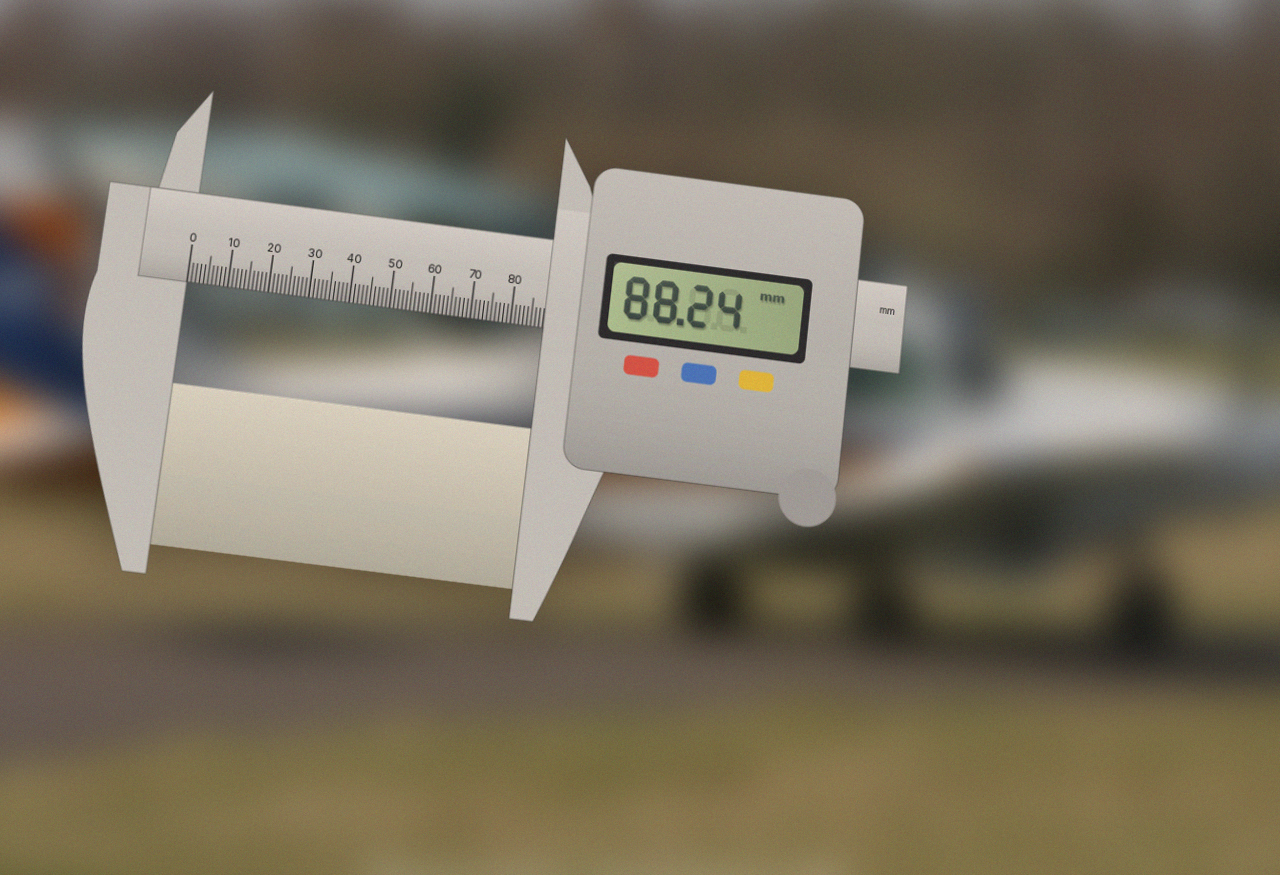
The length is 88.24mm
